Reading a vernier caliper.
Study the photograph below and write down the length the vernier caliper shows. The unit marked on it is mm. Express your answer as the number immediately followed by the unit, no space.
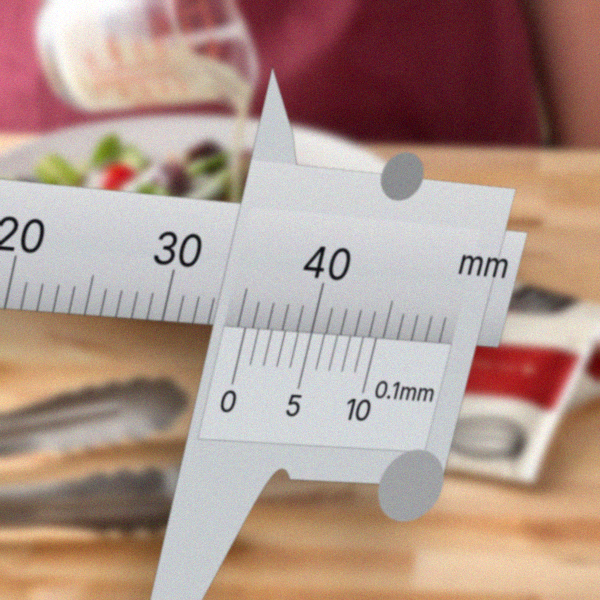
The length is 35.5mm
